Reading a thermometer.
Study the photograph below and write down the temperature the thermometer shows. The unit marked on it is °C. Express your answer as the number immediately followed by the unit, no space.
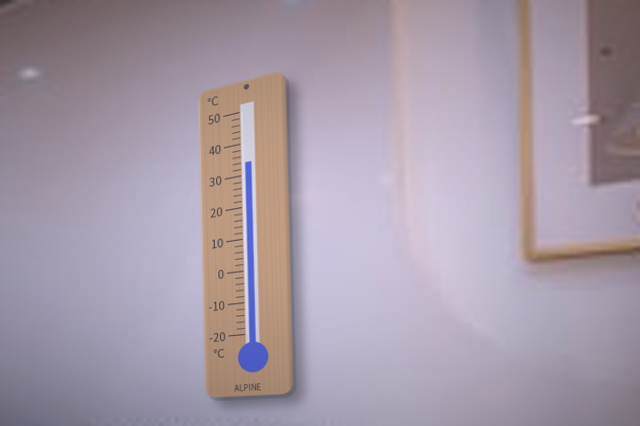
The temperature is 34°C
